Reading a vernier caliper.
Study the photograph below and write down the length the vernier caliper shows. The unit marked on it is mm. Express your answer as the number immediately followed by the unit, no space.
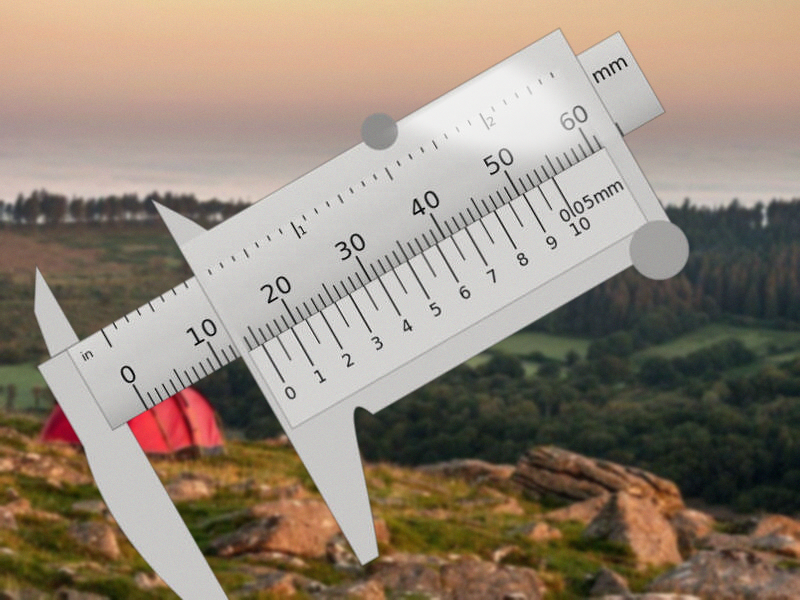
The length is 15.4mm
